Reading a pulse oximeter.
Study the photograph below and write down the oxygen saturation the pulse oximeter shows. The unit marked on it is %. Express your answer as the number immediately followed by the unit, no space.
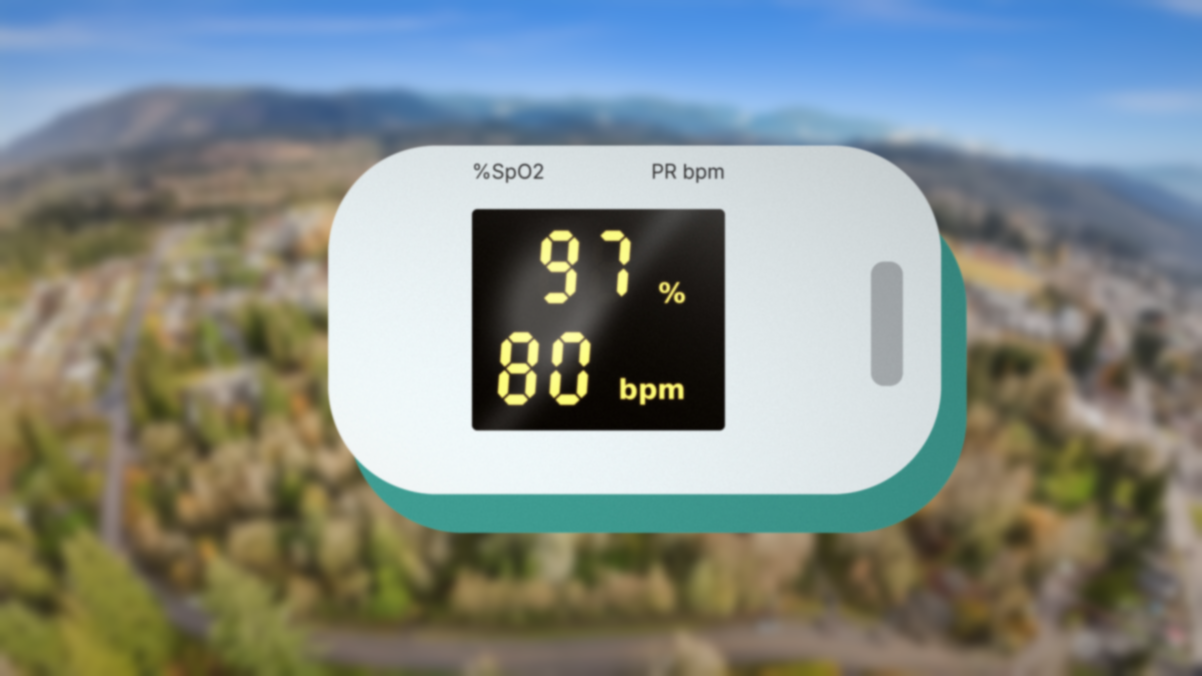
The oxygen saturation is 97%
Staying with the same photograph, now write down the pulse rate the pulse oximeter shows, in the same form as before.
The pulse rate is 80bpm
